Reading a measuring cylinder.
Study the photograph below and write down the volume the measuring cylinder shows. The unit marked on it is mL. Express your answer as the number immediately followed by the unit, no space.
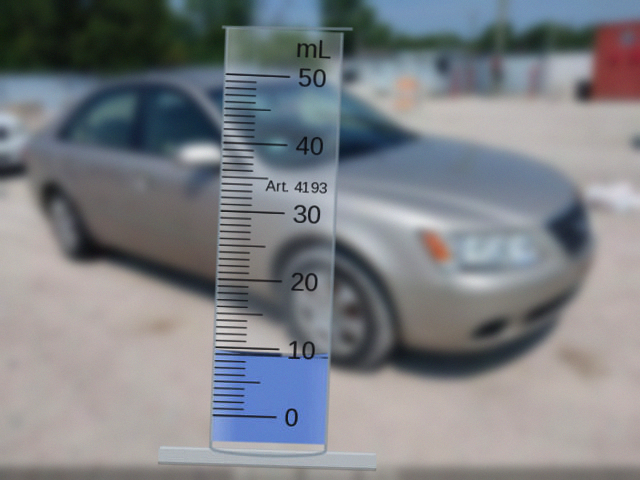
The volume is 9mL
